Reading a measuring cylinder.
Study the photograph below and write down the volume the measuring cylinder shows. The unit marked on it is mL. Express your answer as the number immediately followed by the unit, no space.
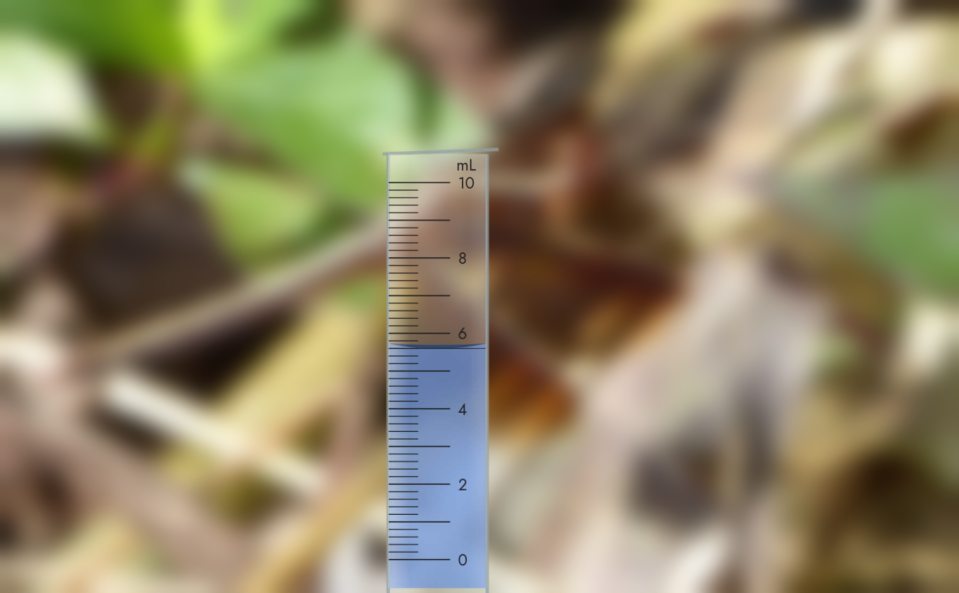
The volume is 5.6mL
